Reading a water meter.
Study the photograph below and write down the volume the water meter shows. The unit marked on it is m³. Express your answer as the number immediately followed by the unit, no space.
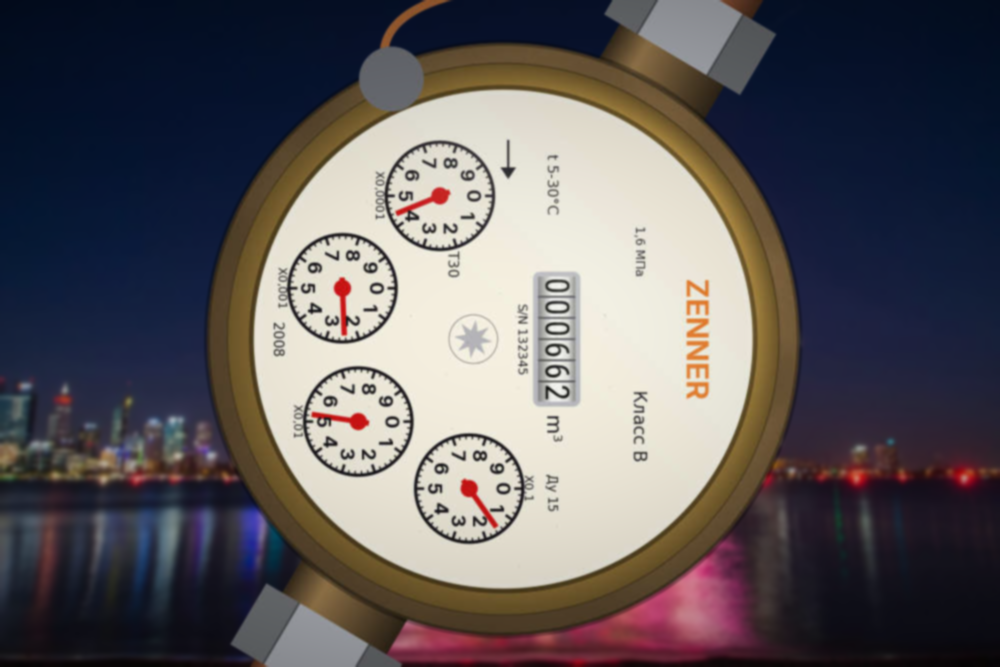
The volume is 662.1524m³
